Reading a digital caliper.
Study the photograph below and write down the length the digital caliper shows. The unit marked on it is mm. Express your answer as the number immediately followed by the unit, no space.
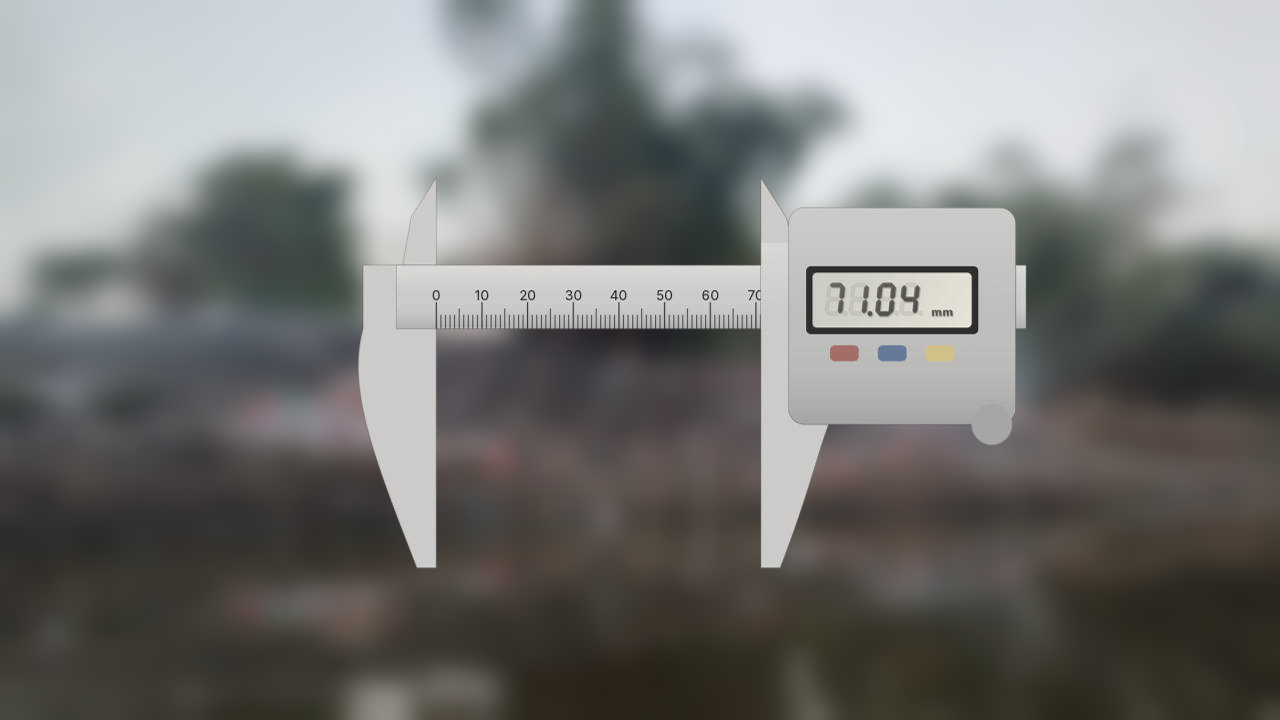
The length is 71.04mm
